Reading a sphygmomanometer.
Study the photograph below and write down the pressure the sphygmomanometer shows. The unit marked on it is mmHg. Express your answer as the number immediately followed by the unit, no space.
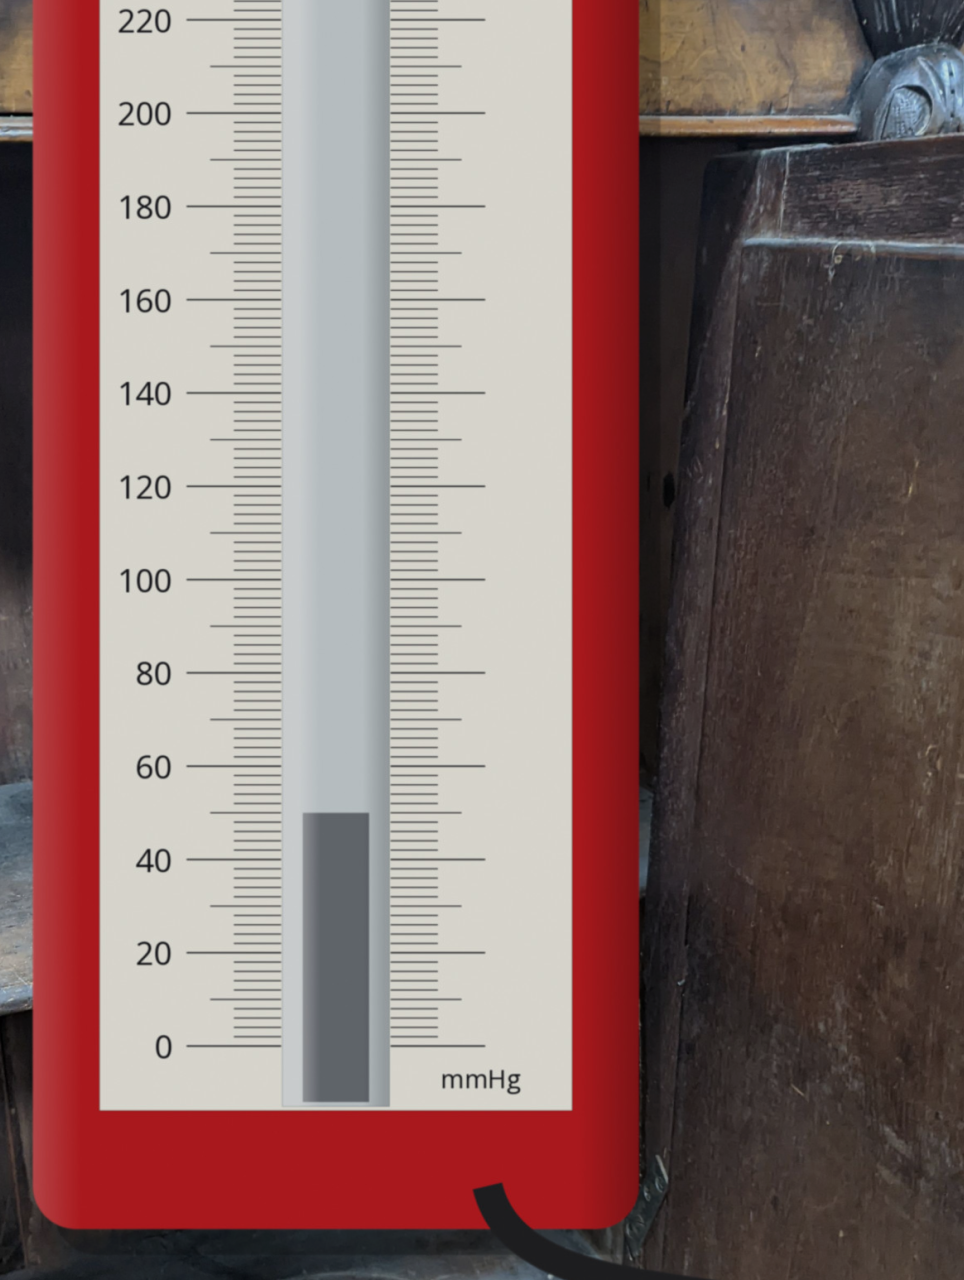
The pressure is 50mmHg
